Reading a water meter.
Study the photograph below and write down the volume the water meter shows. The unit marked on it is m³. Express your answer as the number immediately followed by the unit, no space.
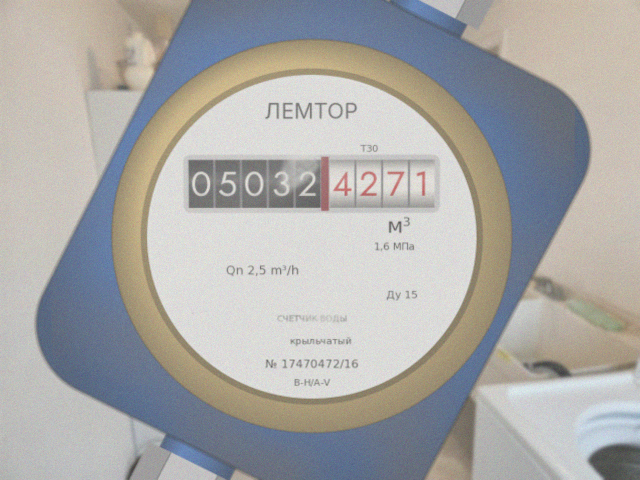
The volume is 5032.4271m³
